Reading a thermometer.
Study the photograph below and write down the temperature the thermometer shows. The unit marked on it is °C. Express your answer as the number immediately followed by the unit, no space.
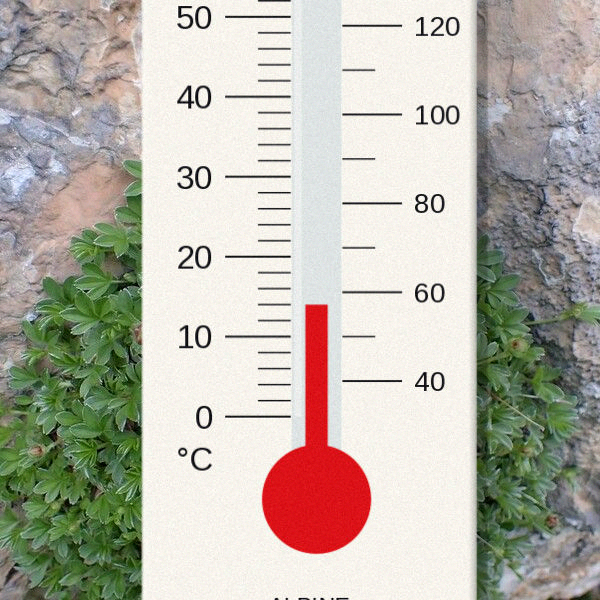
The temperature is 14°C
